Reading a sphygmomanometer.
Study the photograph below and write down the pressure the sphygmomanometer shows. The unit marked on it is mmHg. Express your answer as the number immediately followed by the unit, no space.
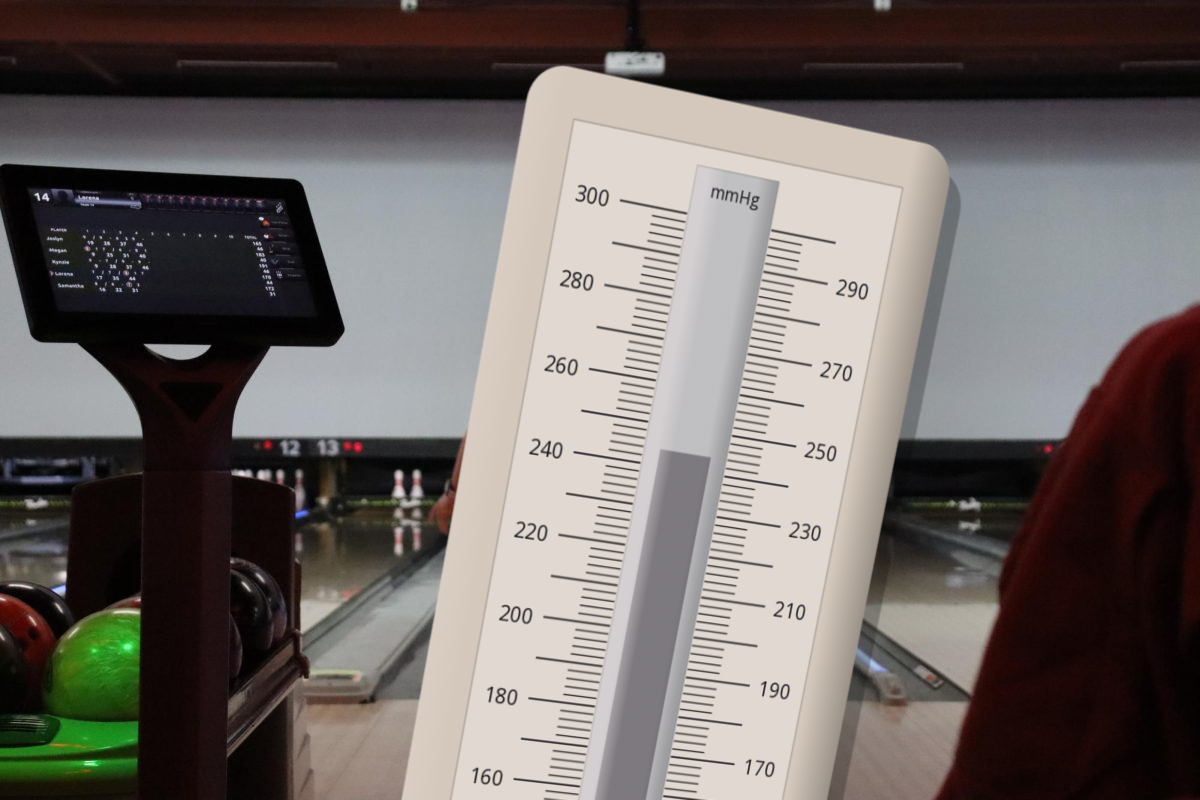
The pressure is 244mmHg
